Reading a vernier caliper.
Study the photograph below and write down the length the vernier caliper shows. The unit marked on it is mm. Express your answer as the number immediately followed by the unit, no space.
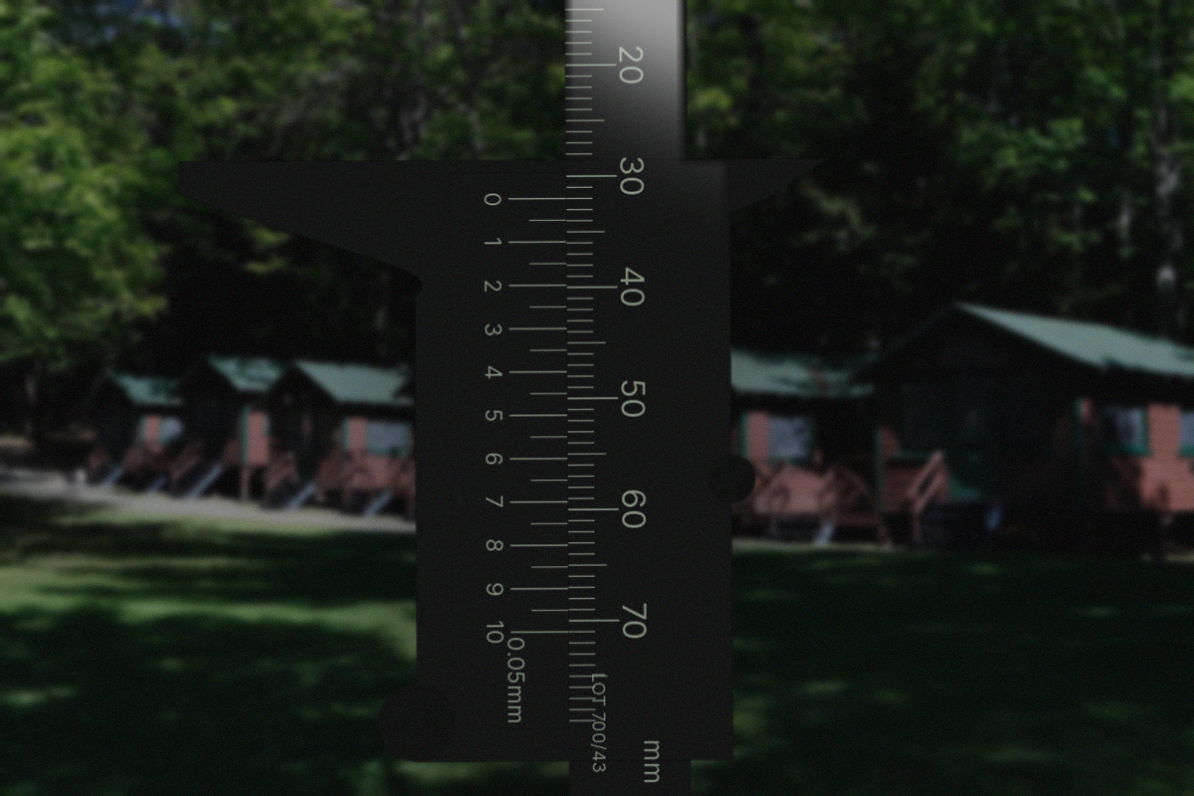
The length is 32.0mm
